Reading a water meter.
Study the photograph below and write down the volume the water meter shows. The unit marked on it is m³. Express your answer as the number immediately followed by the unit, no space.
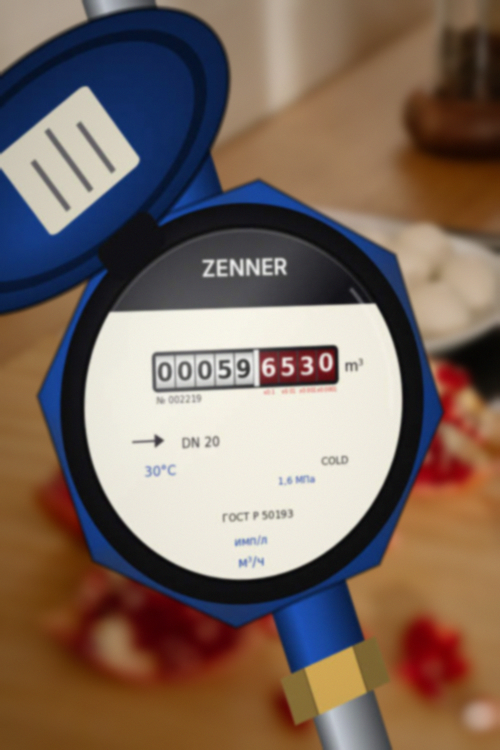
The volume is 59.6530m³
